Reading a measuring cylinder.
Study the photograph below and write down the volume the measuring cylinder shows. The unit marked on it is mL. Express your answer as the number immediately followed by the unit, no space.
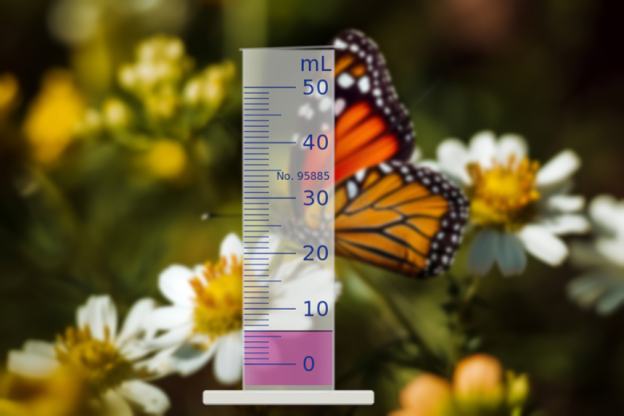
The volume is 6mL
